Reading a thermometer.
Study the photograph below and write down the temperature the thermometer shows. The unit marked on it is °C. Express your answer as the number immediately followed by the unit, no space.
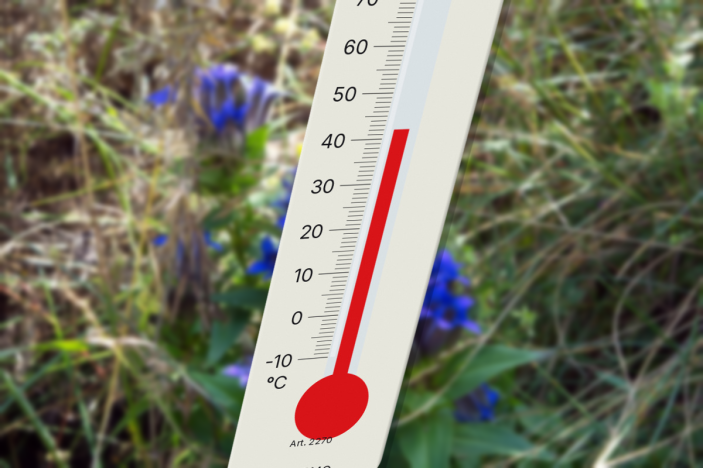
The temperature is 42°C
